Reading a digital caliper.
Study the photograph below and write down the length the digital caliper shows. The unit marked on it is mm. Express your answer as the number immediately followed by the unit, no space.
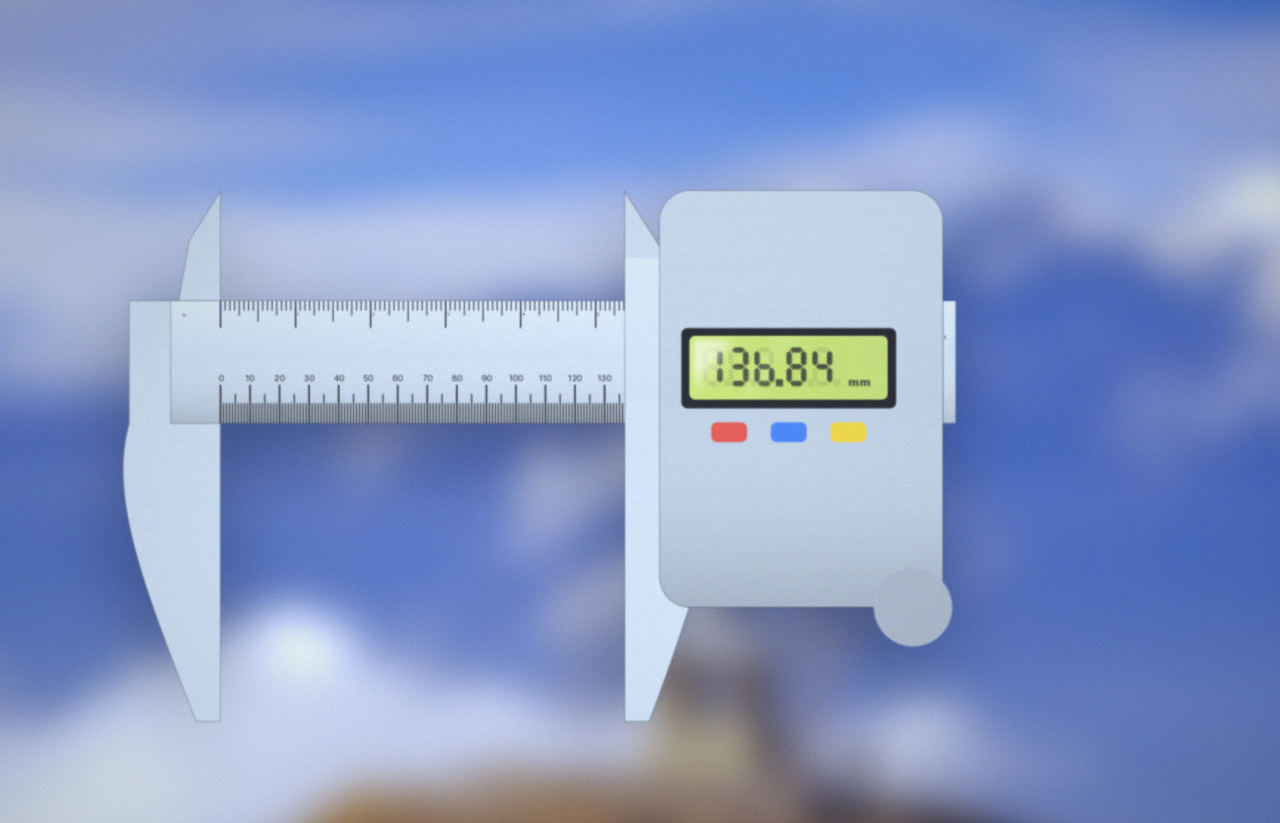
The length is 136.84mm
